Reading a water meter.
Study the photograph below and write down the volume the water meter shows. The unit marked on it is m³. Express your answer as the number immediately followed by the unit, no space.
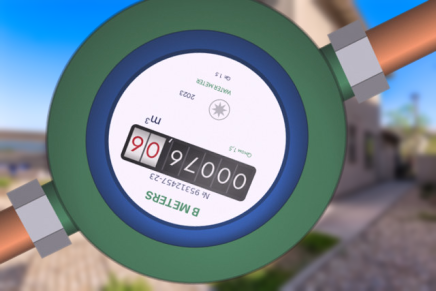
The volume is 76.06m³
